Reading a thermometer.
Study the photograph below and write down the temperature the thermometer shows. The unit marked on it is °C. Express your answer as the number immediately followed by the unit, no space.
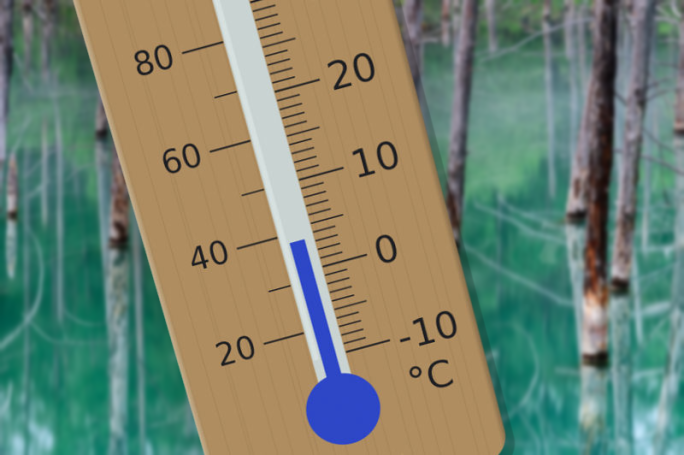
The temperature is 3.5°C
